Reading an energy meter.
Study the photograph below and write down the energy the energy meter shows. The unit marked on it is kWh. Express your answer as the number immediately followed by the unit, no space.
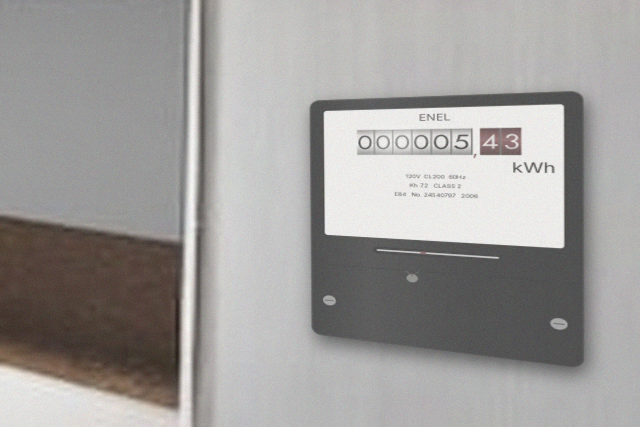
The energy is 5.43kWh
